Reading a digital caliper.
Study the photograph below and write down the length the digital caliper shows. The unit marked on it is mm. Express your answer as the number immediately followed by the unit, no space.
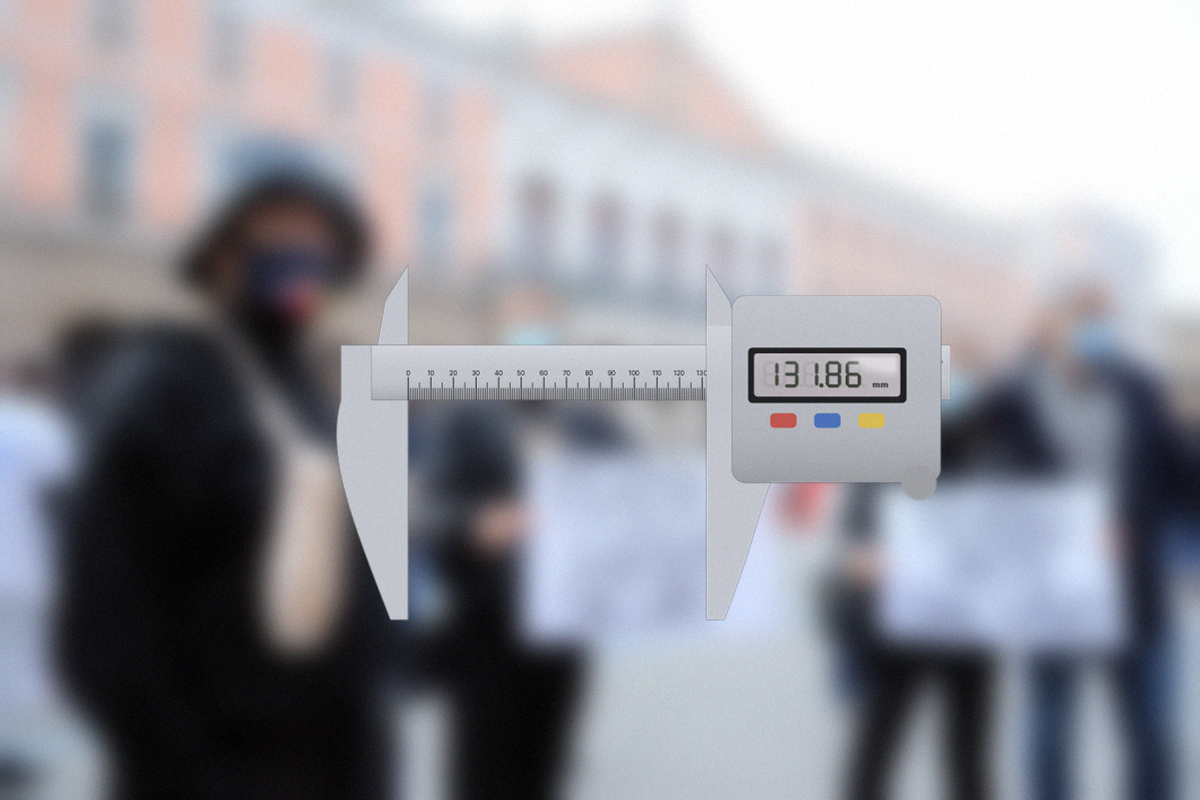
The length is 131.86mm
